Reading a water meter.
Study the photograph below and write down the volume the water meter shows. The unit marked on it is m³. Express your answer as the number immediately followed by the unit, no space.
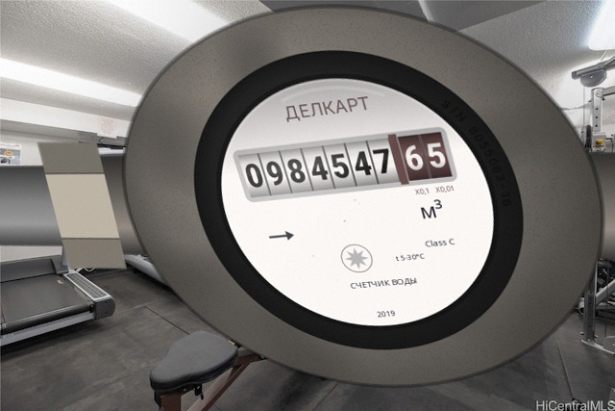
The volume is 984547.65m³
